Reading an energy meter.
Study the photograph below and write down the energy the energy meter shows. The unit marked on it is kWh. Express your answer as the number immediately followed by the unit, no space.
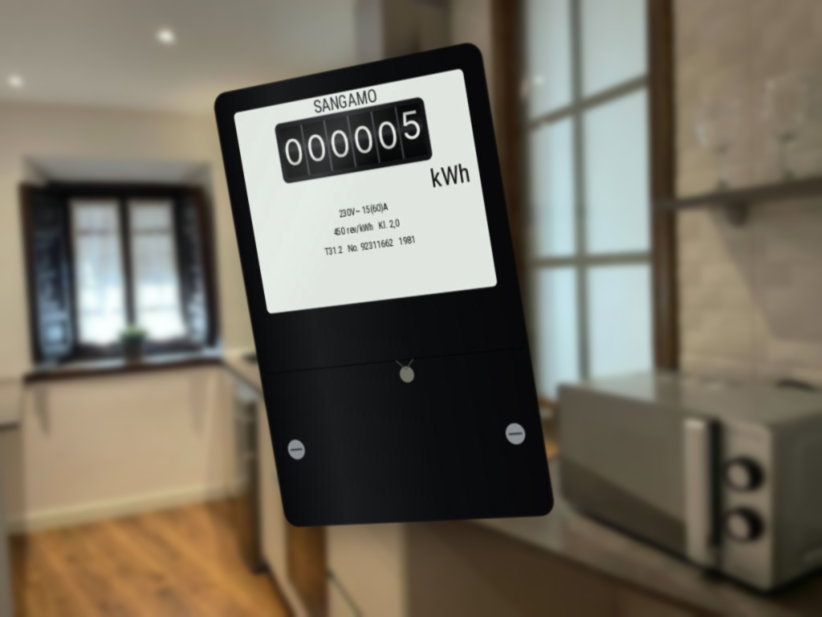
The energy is 5kWh
